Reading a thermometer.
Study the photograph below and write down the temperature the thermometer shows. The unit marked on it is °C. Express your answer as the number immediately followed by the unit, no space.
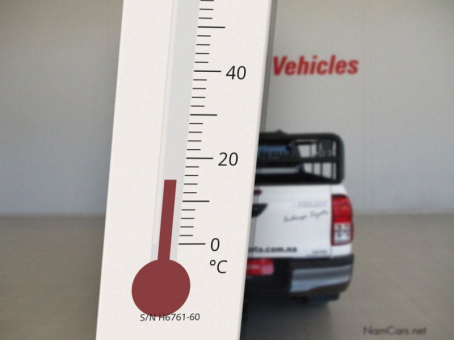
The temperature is 15°C
